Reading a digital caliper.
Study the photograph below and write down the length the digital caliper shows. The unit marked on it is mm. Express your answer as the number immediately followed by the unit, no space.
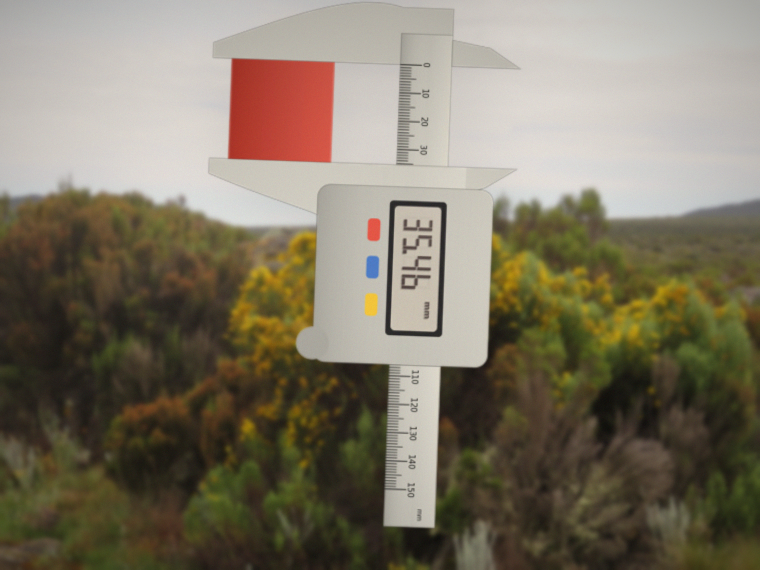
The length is 35.46mm
